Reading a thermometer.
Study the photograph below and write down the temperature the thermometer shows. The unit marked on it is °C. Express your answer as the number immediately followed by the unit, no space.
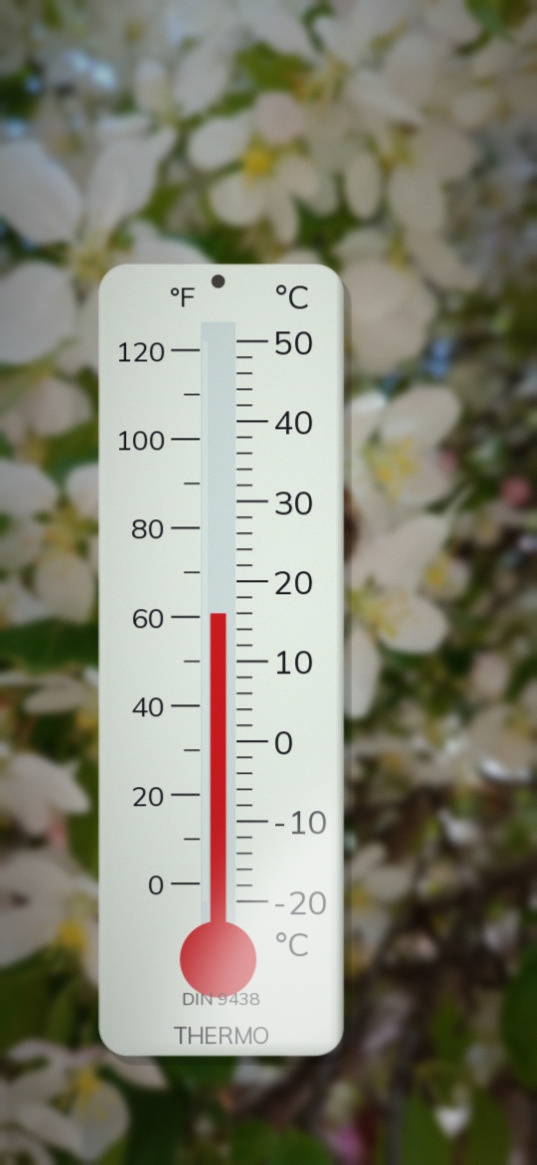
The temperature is 16°C
